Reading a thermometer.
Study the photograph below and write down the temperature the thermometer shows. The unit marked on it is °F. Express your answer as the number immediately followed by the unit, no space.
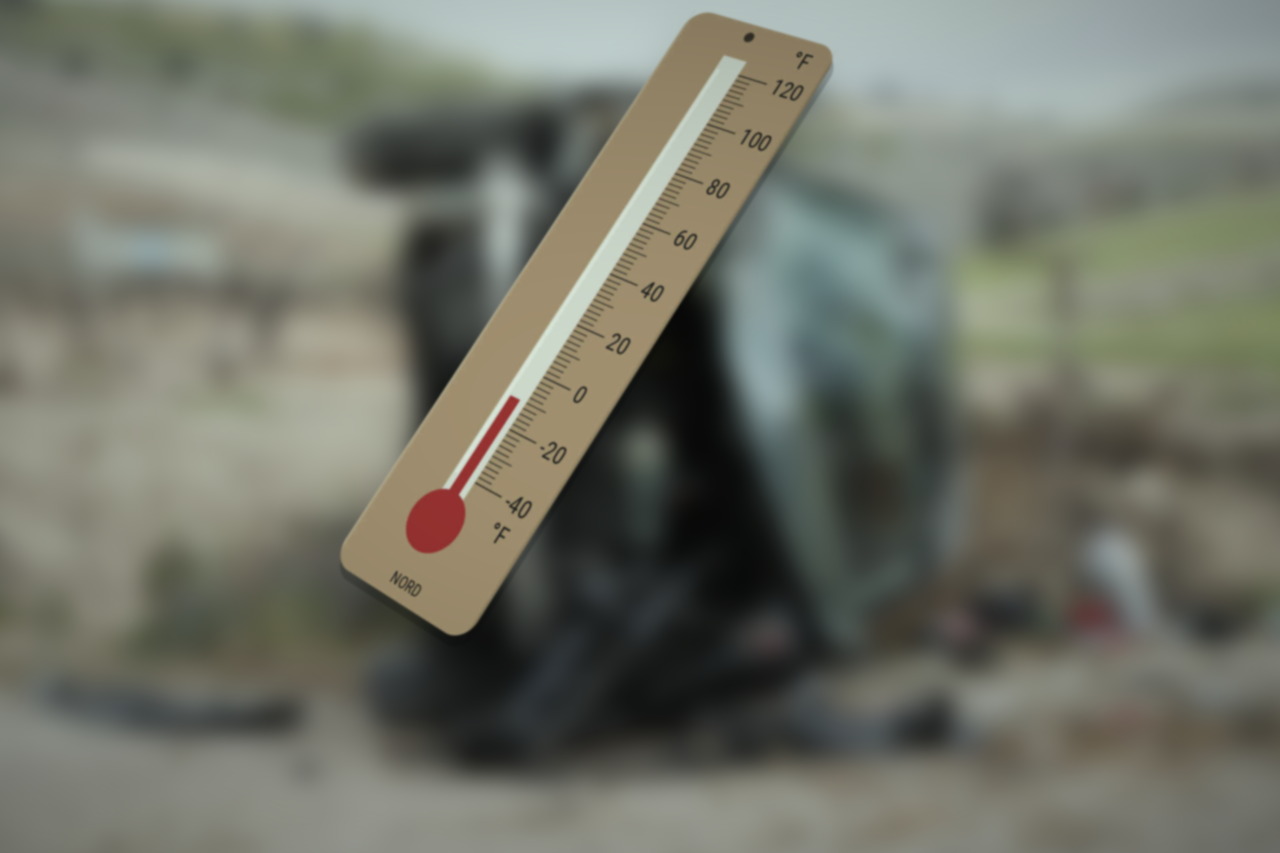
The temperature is -10°F
